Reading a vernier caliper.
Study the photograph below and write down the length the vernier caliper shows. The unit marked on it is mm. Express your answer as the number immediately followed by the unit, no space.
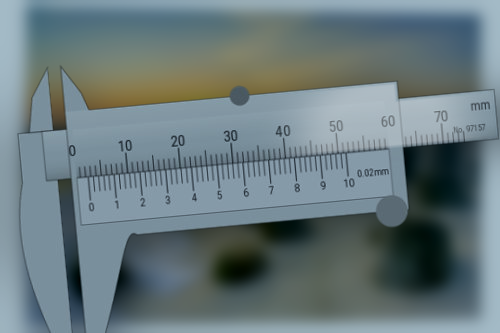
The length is 2.5mm
